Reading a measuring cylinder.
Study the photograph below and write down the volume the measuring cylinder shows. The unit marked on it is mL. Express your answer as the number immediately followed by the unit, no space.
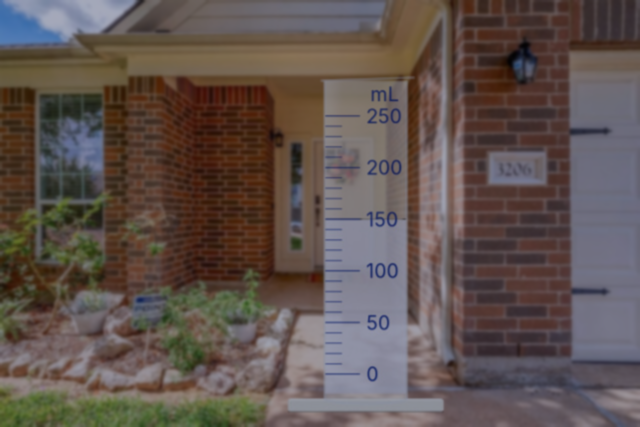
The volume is 150mL
